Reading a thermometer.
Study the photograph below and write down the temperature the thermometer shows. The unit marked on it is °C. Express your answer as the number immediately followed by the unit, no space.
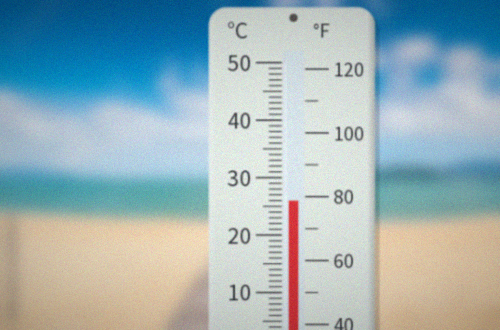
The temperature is 26°C
